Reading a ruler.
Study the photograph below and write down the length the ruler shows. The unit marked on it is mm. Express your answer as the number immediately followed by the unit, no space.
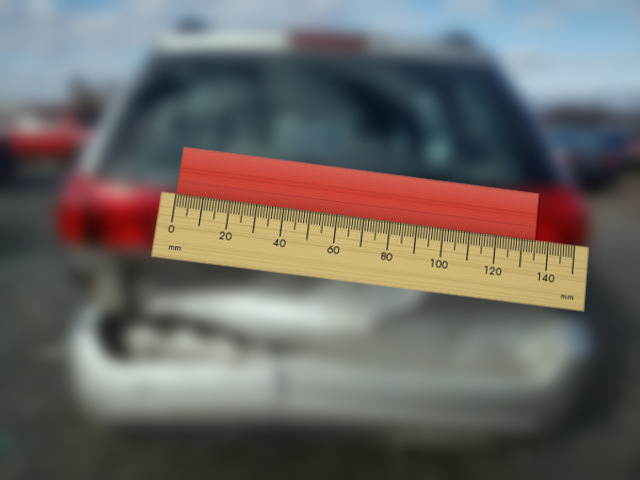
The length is 135mm
